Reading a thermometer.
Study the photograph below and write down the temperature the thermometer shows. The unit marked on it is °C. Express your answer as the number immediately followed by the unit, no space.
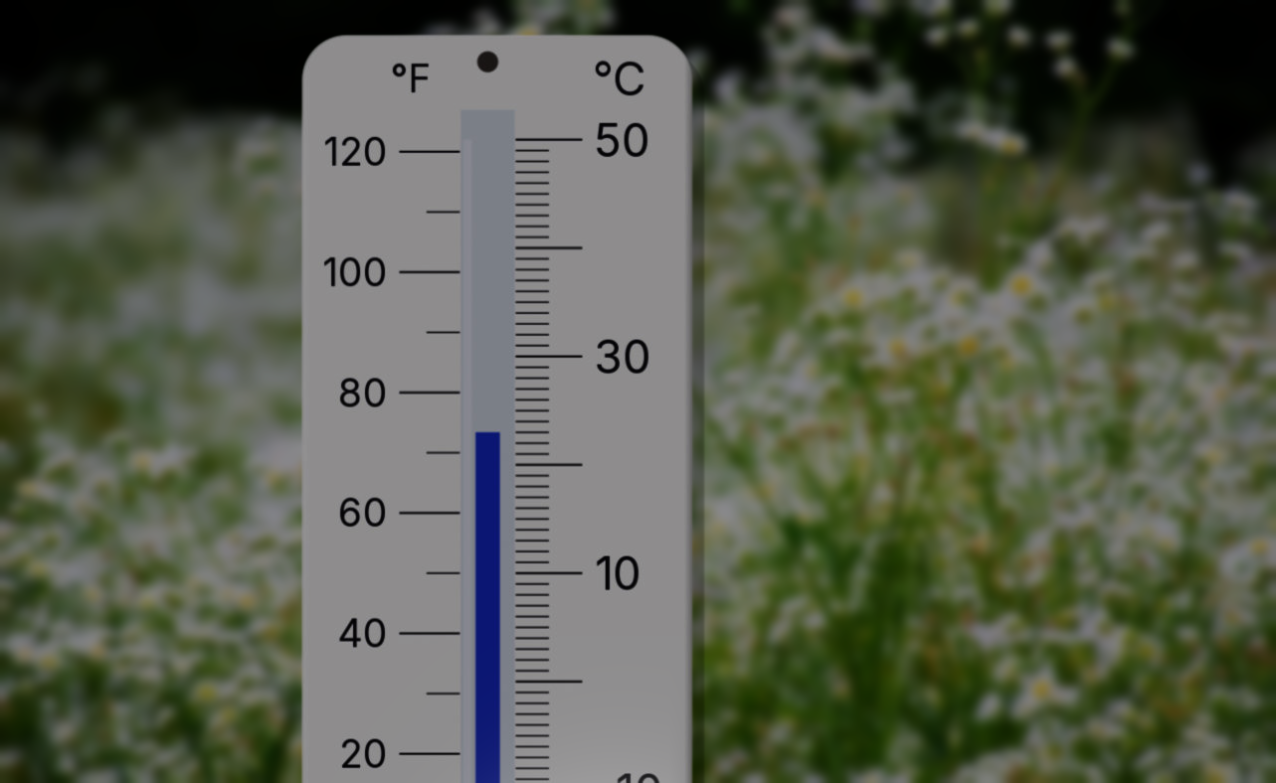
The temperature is 23°C
